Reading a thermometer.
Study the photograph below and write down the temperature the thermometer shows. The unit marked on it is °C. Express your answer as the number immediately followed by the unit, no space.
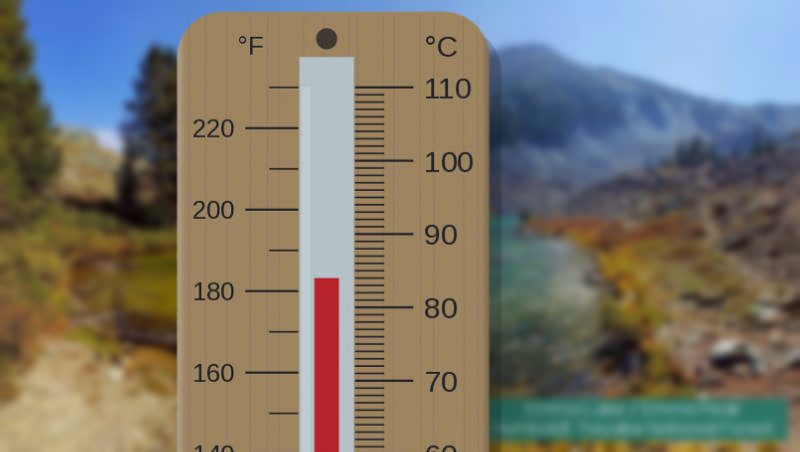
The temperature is 84°C
